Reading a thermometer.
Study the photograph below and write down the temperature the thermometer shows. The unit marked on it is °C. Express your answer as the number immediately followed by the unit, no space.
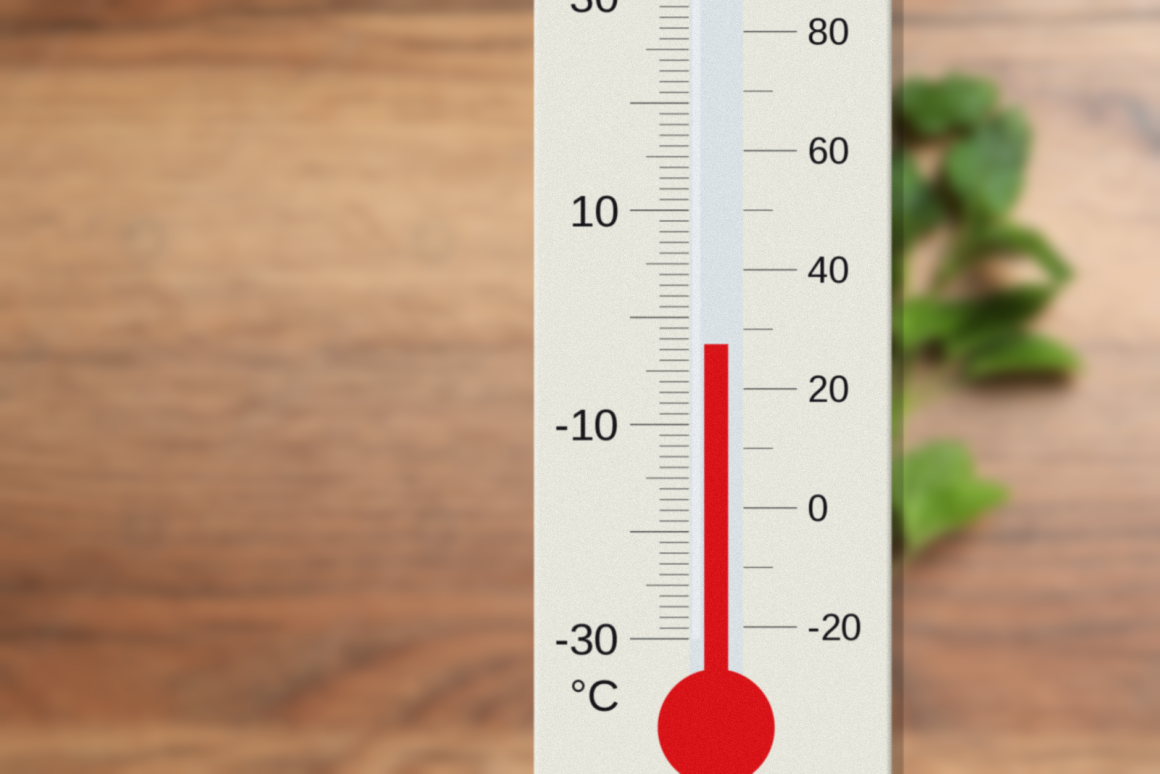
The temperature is -2.5°C
